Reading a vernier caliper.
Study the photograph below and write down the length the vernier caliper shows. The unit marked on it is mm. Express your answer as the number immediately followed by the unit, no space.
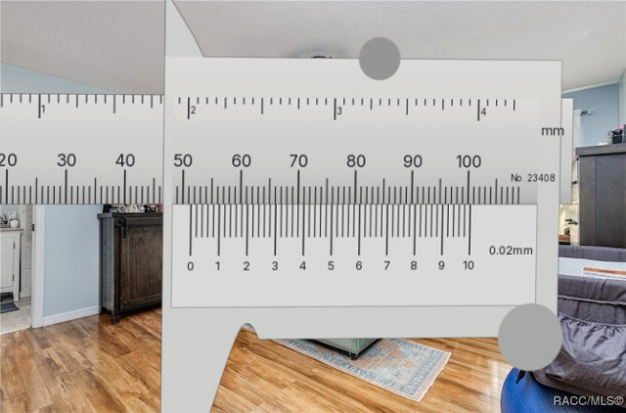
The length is 51.4mm
